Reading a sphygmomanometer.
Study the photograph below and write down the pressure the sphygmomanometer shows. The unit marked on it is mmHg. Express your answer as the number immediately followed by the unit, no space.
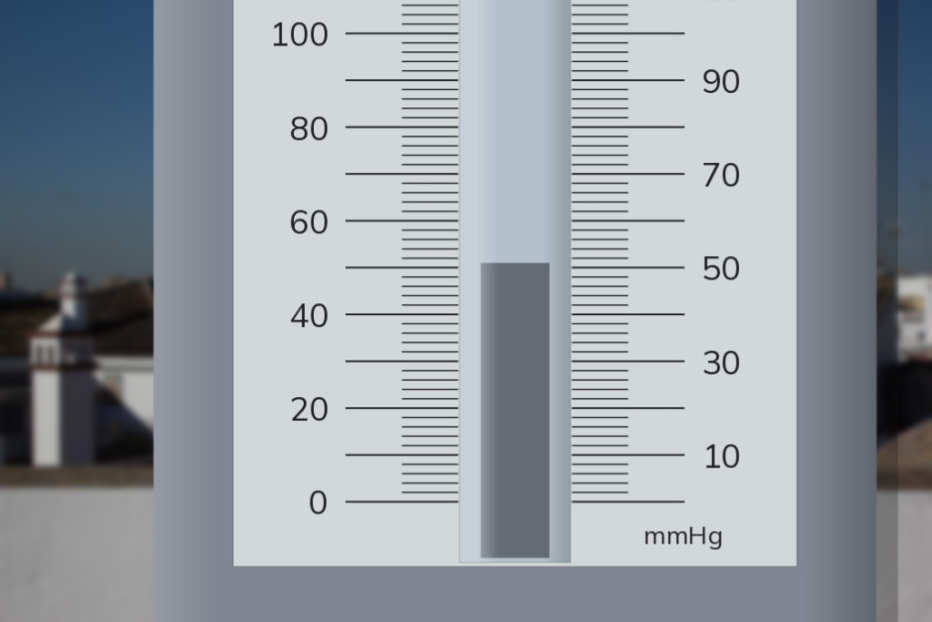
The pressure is 51mmHg
